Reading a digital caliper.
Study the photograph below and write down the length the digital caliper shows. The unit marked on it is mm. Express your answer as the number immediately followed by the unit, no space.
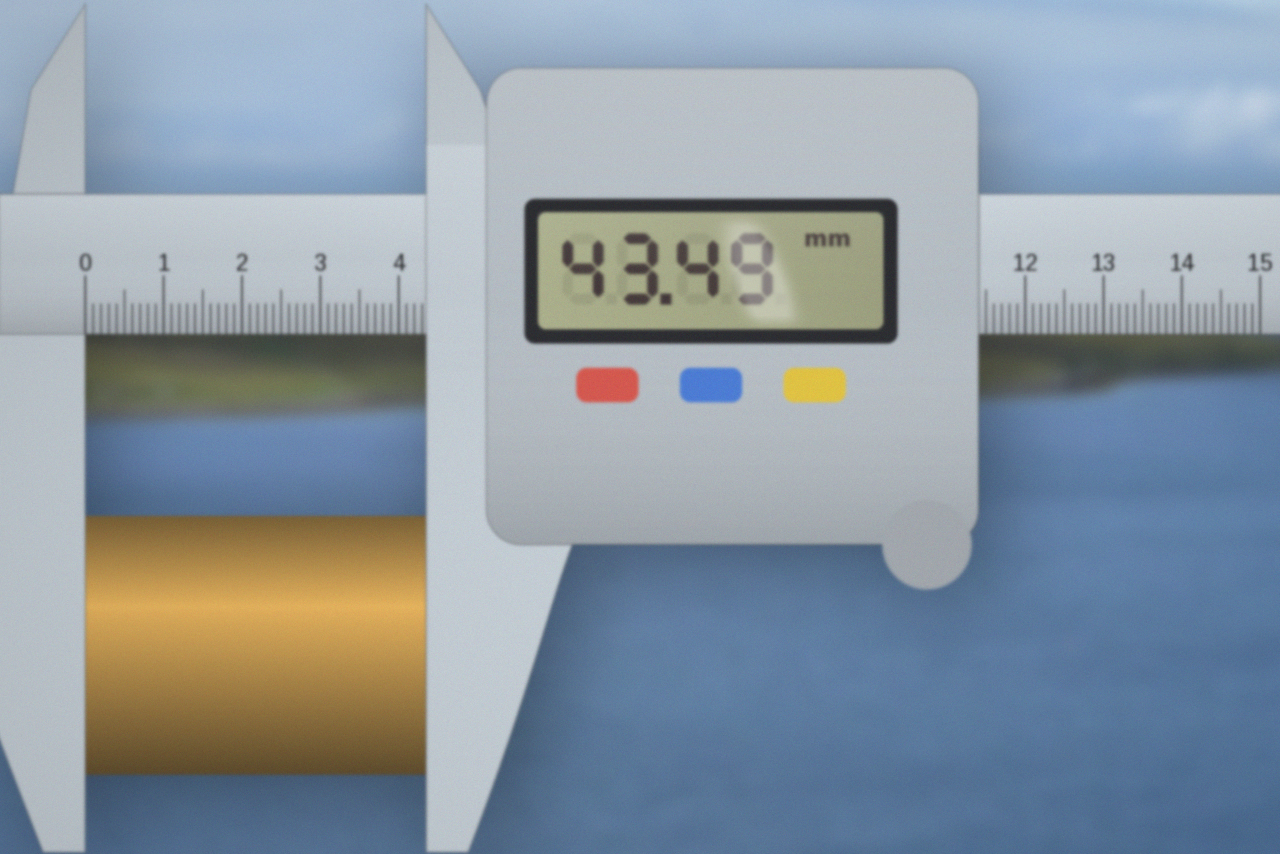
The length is 43.49mm
